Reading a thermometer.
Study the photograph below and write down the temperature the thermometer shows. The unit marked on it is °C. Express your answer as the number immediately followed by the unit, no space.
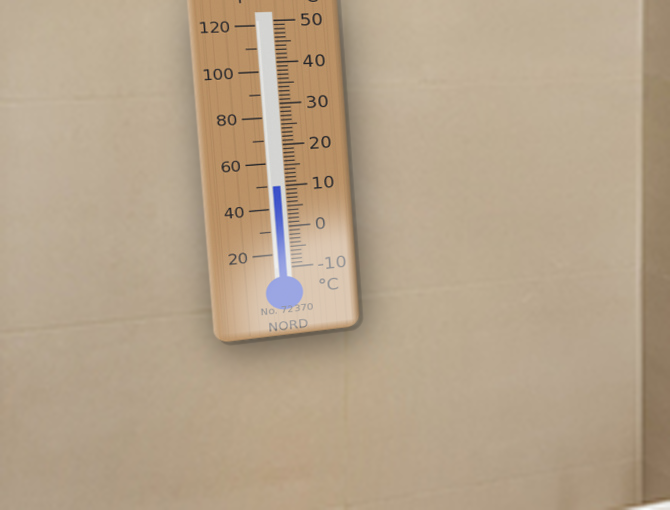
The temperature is 10°C
